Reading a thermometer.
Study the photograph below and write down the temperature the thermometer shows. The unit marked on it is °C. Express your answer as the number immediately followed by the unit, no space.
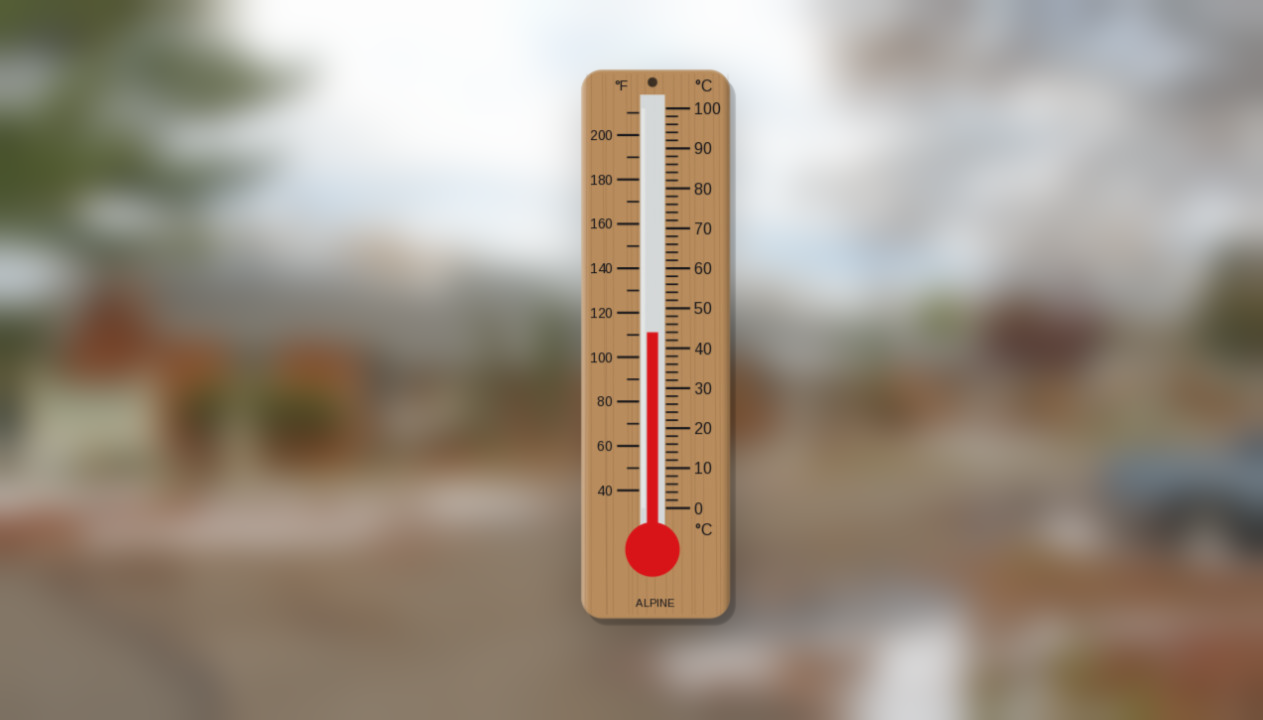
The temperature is 44°C
